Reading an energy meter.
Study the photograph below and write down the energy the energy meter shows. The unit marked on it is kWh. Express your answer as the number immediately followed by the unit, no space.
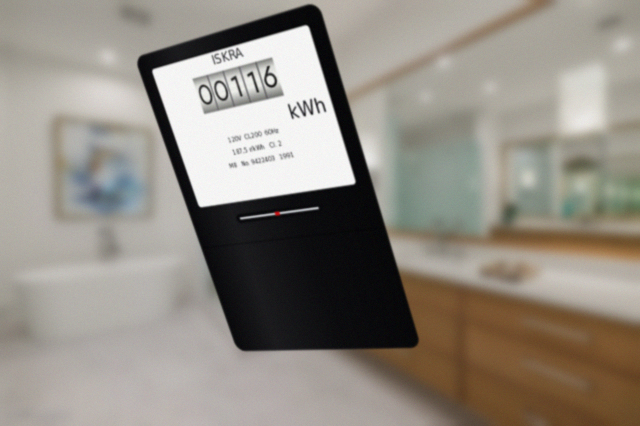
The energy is 116kWh
